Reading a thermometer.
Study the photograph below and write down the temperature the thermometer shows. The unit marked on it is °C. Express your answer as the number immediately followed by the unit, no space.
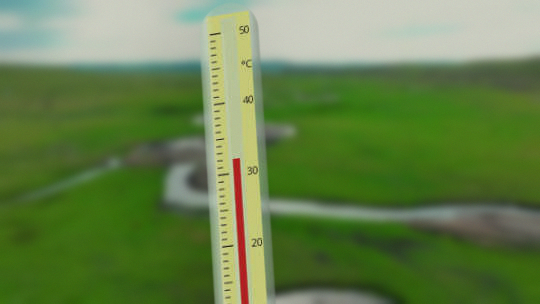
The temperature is 32°C
